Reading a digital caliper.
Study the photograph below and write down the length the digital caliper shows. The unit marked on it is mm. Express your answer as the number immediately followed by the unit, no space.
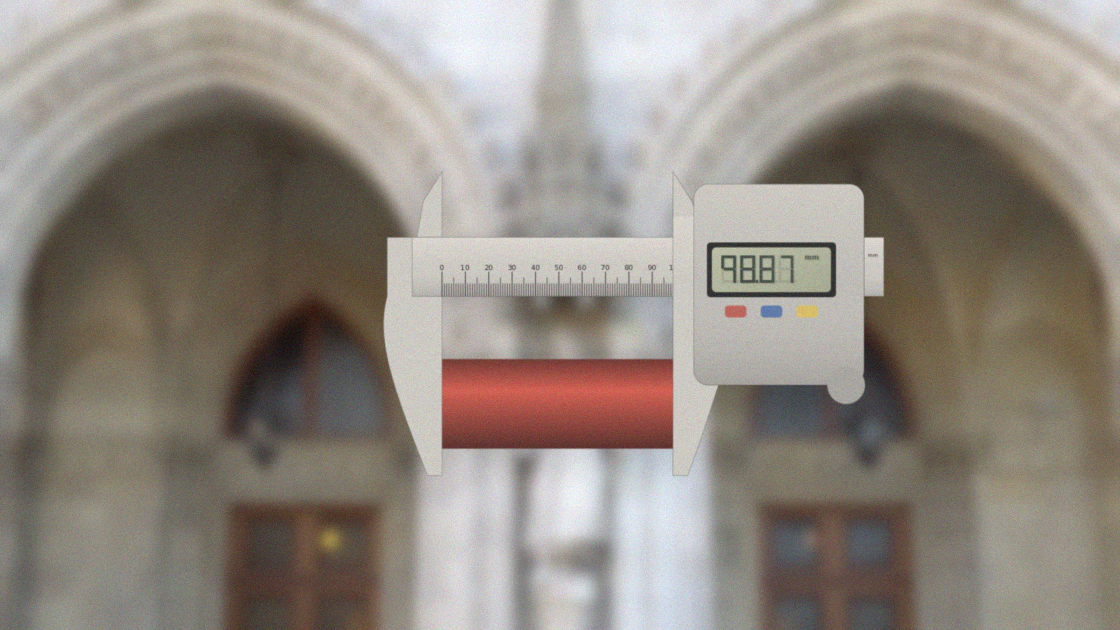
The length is 98.87mm
